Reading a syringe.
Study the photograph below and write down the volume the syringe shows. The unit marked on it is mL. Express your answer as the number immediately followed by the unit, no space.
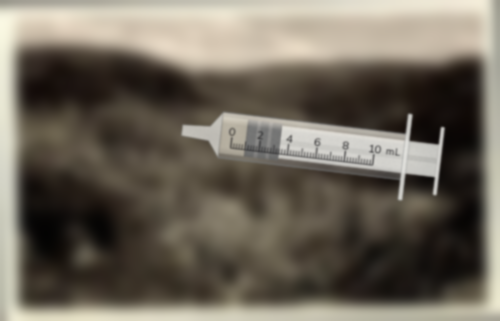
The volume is 1mL
